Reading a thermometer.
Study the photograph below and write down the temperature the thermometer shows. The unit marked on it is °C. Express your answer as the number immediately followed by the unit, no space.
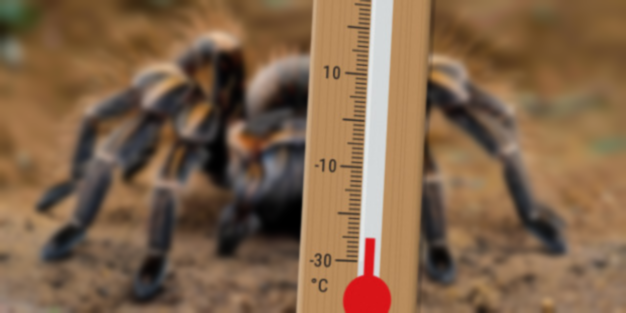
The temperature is -25°C
